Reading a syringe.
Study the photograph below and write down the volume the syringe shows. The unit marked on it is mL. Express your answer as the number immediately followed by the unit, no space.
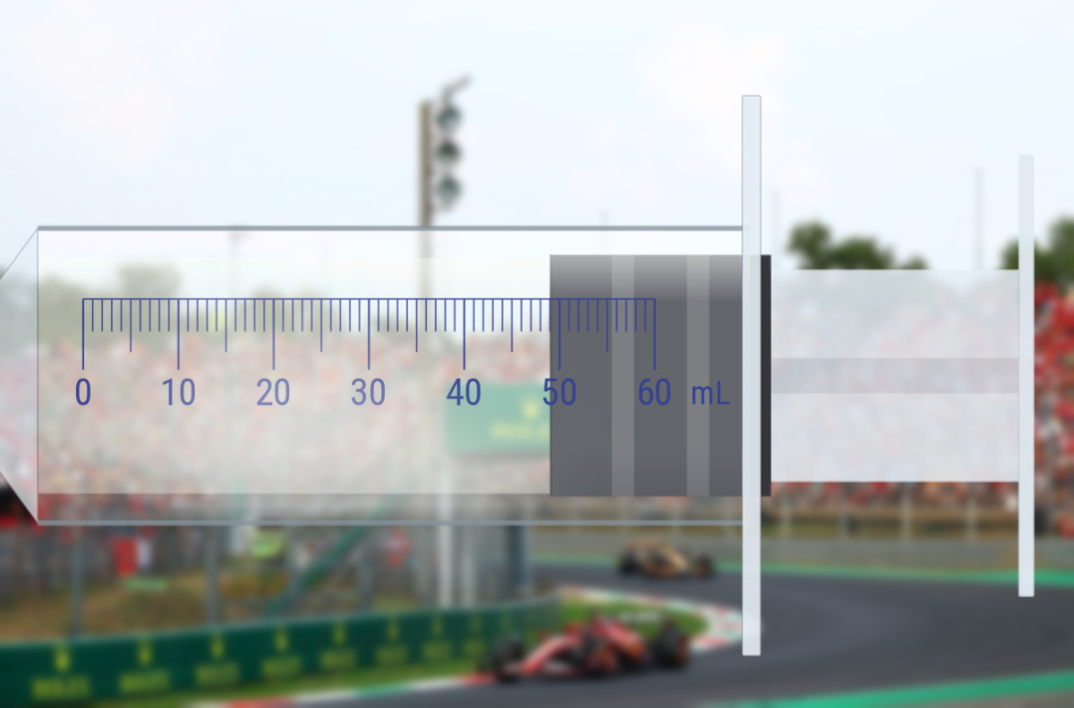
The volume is 49mL
